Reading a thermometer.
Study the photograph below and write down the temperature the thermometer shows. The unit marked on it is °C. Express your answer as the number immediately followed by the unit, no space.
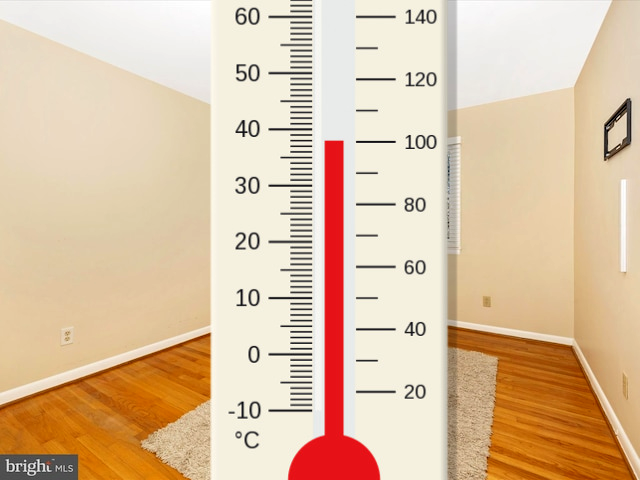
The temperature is 38°C
